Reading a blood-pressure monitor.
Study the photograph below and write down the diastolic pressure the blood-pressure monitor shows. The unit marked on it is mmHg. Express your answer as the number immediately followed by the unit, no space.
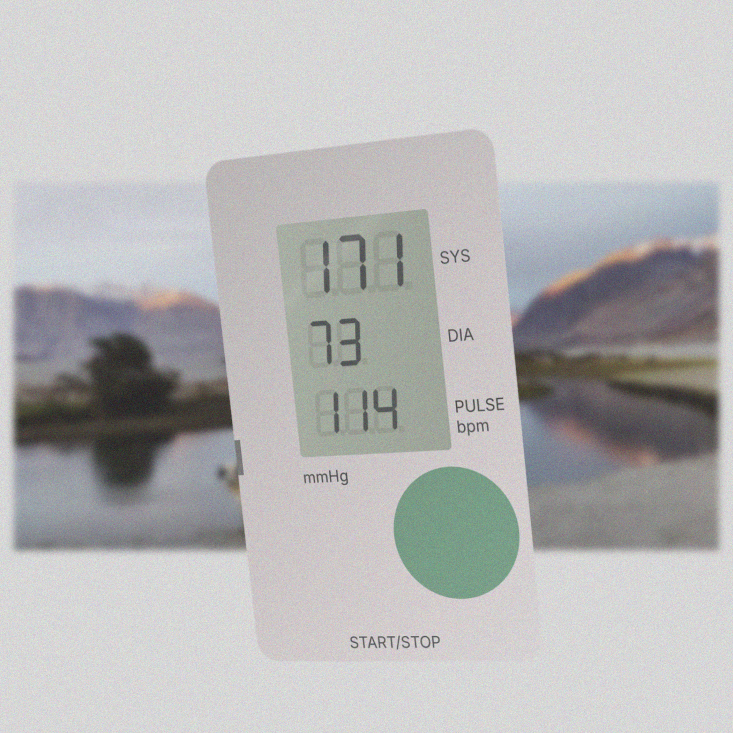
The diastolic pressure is 73mmHg
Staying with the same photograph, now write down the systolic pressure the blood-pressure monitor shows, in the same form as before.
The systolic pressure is 171mmHg
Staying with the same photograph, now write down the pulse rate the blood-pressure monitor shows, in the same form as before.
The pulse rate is 114bpm
